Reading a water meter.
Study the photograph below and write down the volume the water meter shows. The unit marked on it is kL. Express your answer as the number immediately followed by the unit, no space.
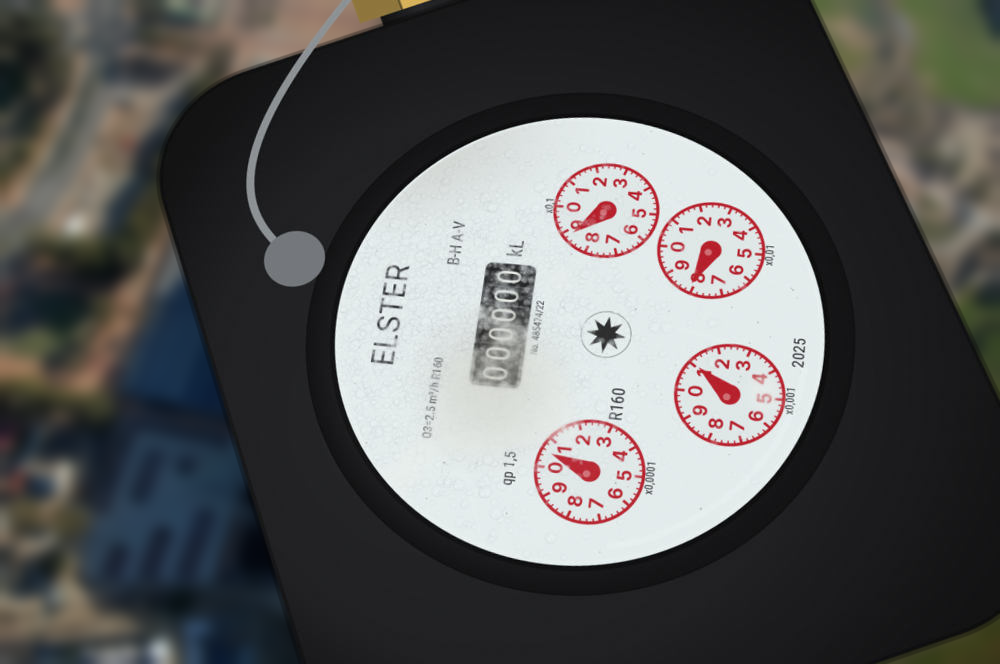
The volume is 0.8810kL
